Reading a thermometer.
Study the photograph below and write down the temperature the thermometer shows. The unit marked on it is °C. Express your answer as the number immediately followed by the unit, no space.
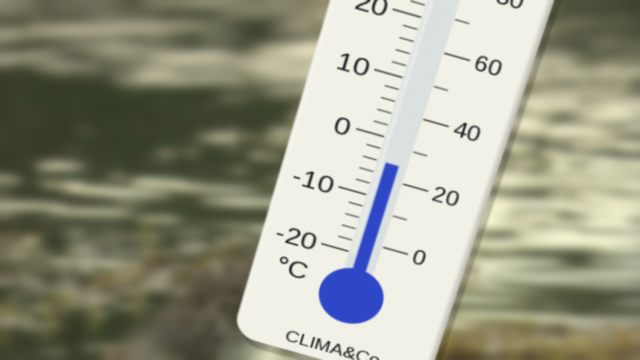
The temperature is -4°C
